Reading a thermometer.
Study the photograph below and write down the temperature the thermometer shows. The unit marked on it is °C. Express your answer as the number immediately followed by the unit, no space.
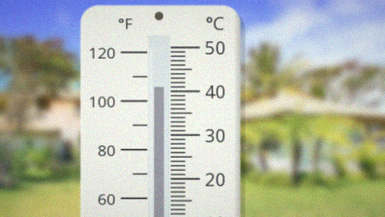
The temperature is 41°C
